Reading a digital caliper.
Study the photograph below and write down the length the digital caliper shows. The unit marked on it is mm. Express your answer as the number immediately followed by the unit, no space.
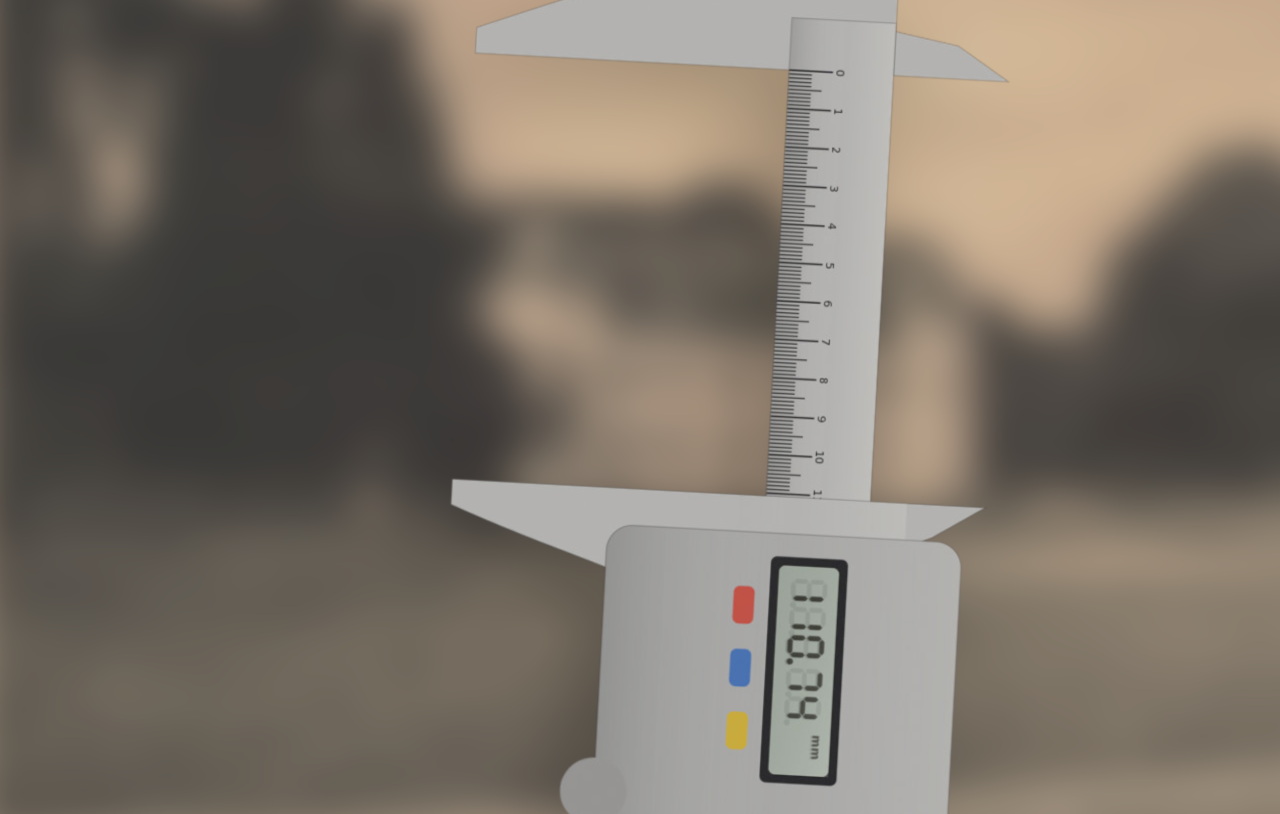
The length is 110.74mm
